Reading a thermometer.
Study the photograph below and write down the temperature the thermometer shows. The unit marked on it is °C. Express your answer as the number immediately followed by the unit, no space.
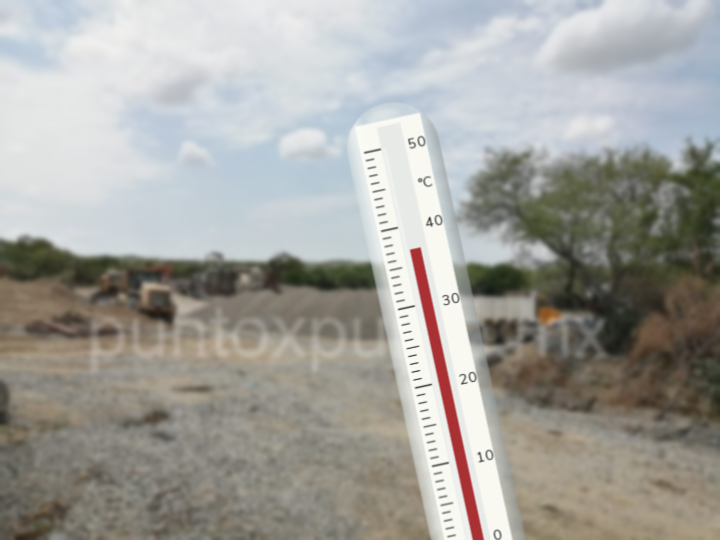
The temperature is 37°C
